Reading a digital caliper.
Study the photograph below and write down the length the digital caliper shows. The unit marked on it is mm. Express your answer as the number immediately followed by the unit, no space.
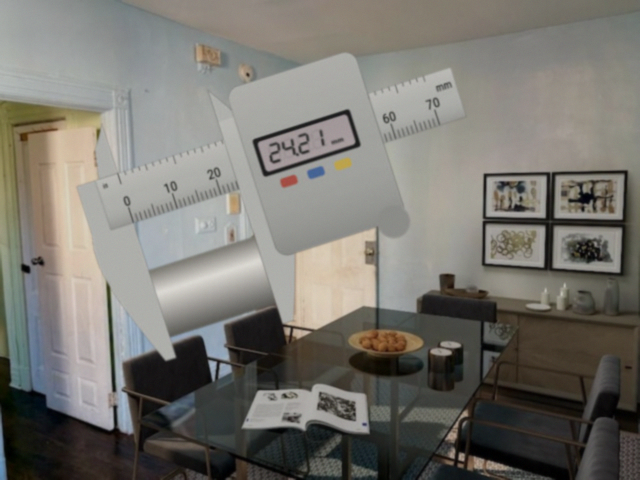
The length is 24.21mm
